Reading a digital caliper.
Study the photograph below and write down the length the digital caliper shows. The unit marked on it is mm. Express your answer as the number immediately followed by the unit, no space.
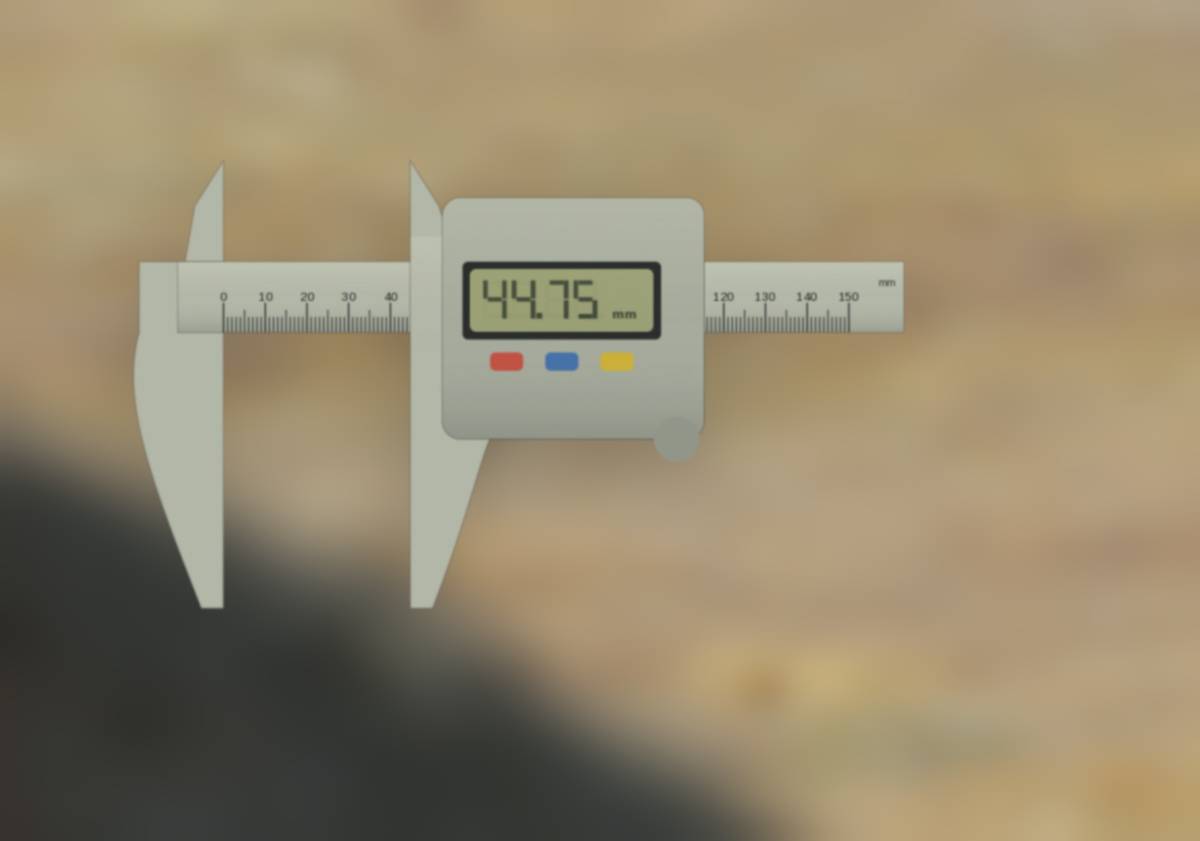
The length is 44.75mm
